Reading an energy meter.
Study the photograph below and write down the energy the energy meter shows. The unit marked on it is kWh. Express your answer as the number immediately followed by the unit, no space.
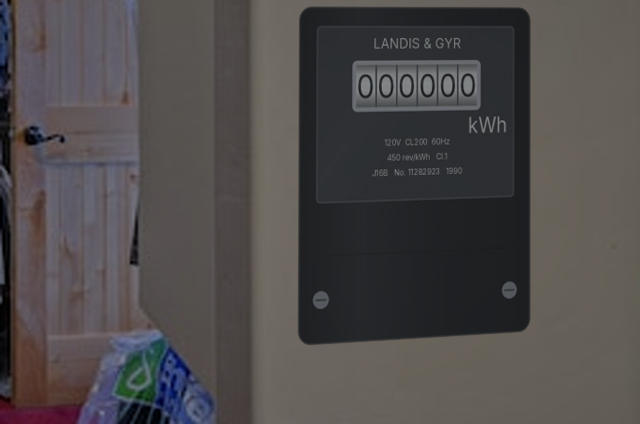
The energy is 0kWh
